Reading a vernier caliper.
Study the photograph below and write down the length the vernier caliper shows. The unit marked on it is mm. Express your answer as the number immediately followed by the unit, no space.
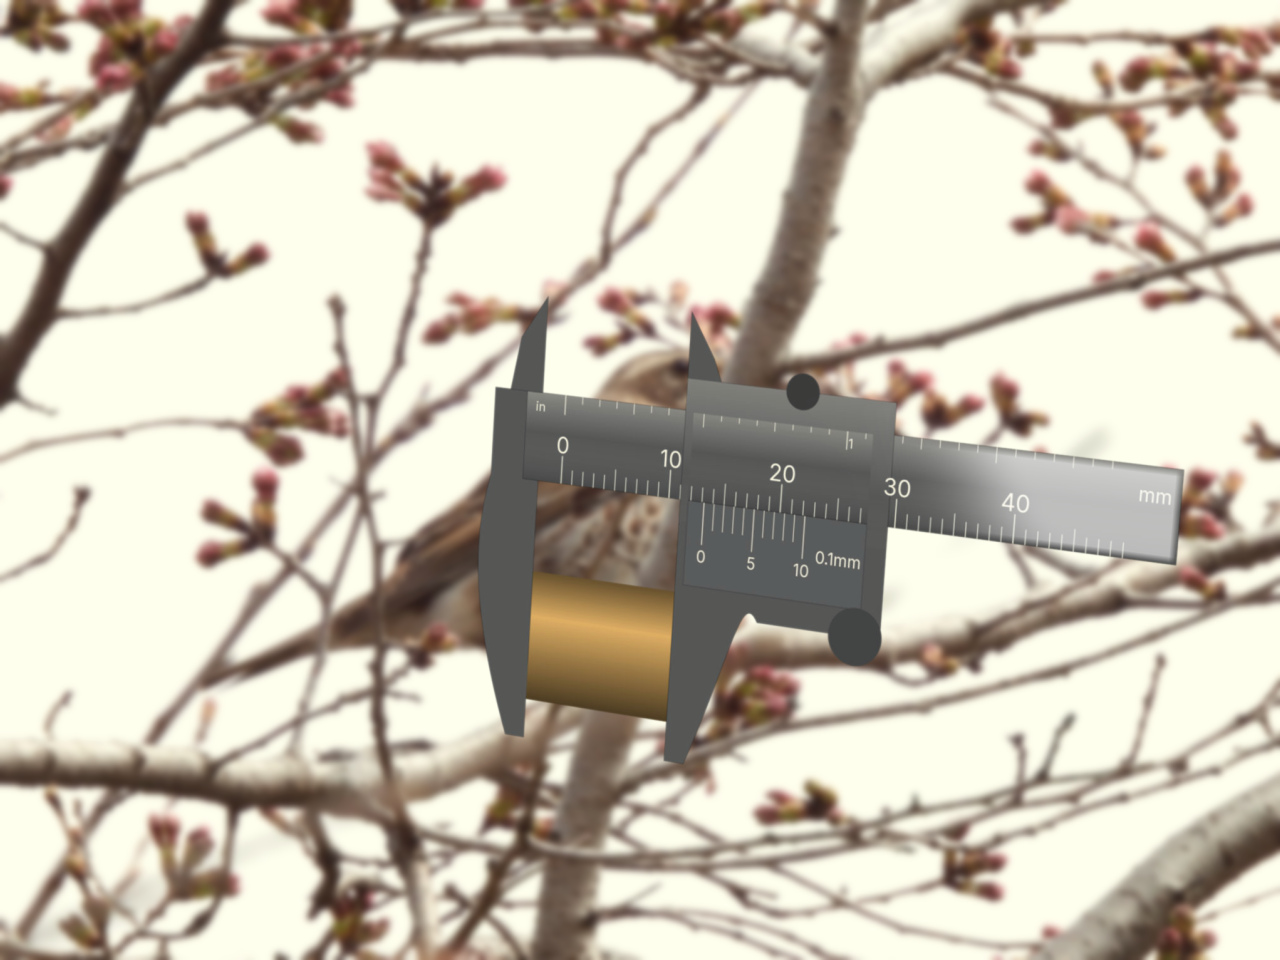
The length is 13.2mm
